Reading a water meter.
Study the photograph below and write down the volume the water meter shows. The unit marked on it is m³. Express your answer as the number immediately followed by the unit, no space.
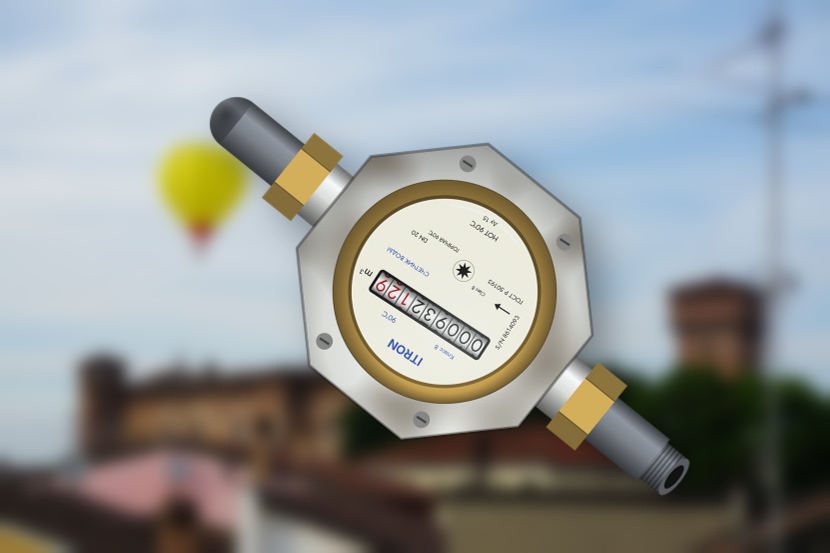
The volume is 932.129m³
